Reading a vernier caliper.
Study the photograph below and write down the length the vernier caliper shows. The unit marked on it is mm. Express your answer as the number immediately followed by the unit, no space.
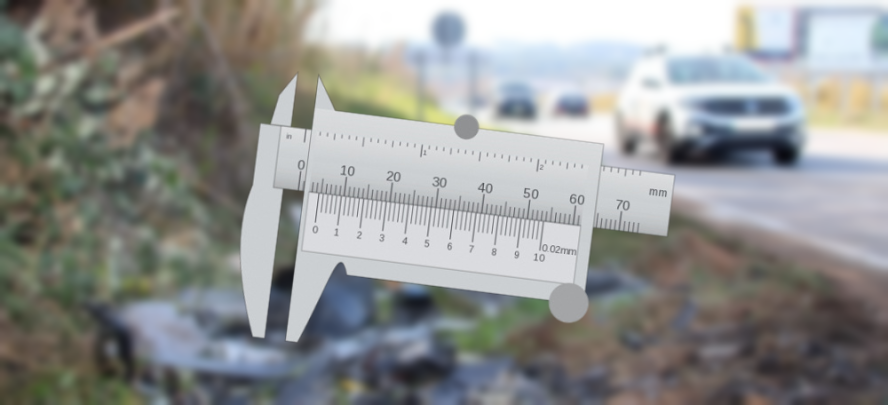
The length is 4.5mm
